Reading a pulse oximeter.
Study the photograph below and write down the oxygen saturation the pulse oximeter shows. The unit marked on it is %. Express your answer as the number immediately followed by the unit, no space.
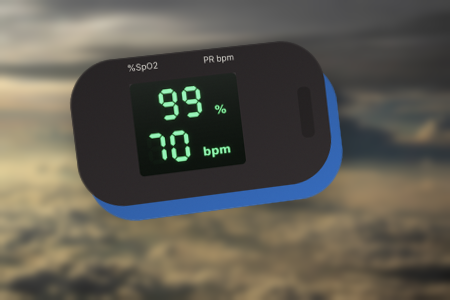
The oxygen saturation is 99%
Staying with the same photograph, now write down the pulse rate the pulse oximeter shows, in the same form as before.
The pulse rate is 70bpm
